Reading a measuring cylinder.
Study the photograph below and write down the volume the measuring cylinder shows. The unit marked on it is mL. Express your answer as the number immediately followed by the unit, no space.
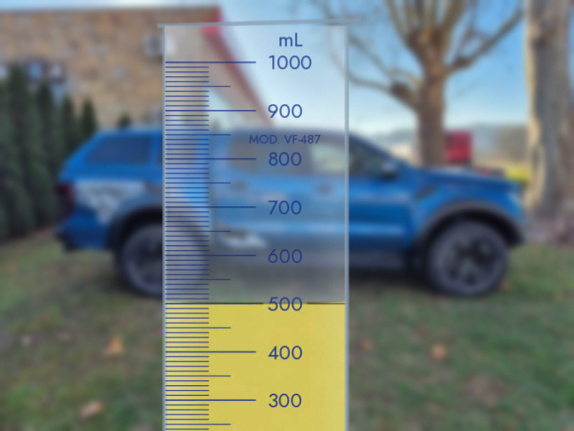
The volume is 500mL
